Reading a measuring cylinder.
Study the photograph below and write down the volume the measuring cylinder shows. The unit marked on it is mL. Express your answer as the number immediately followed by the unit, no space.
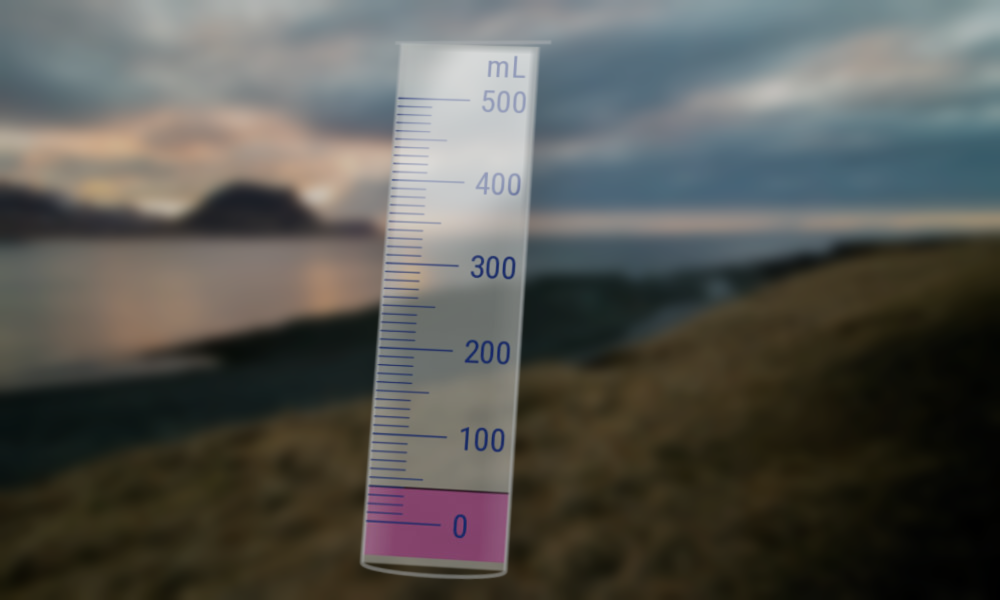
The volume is 40mL
